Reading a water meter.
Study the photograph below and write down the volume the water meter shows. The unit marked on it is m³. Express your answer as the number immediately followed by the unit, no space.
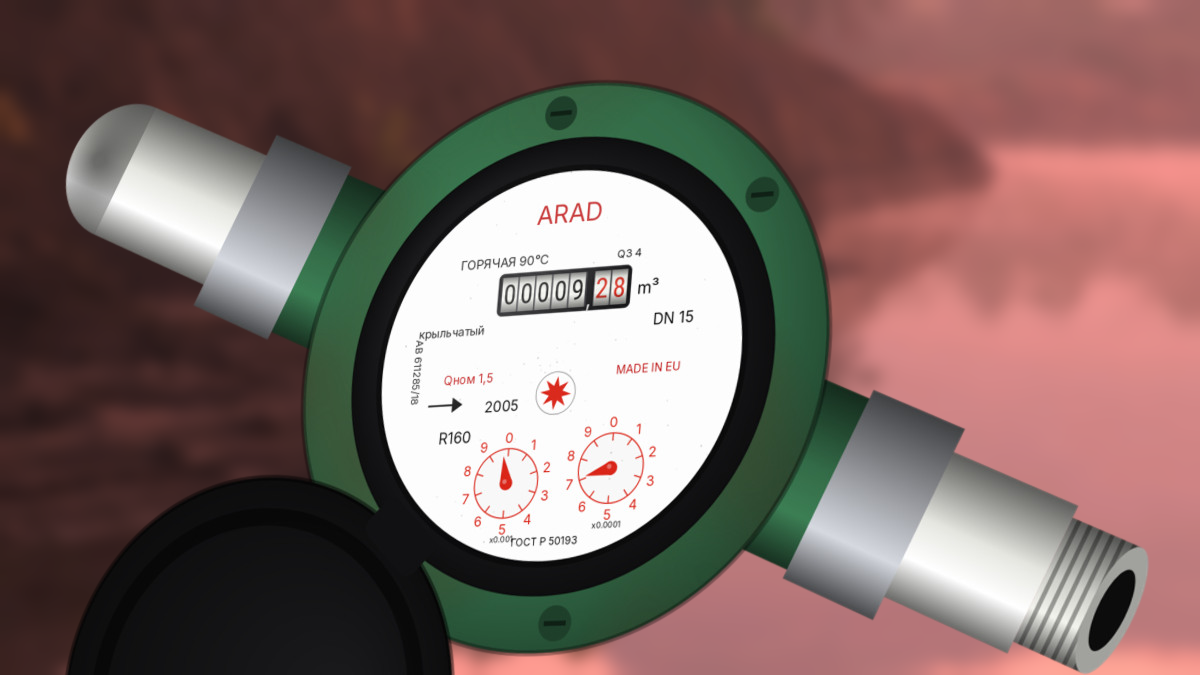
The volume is 9.2797m³
